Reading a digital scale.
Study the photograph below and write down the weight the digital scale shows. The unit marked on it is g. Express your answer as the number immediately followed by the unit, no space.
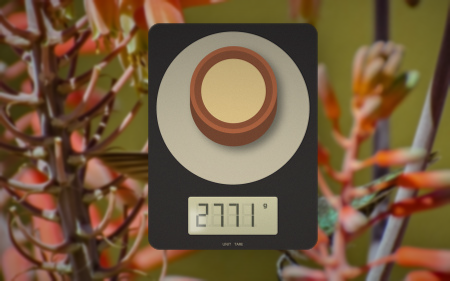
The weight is 2771g
